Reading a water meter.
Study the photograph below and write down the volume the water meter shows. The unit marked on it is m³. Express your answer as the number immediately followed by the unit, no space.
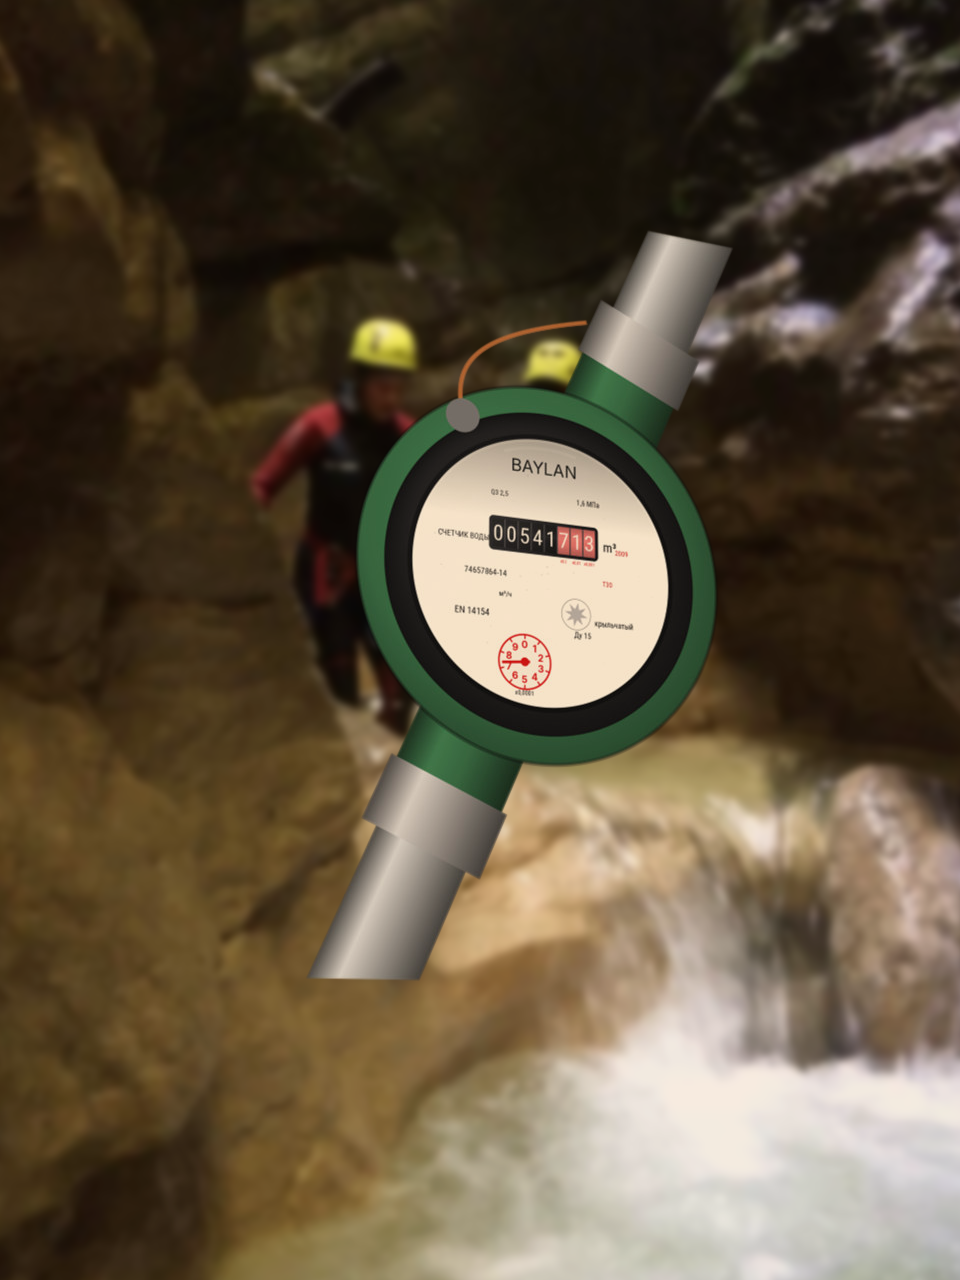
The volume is 541.7137m³
